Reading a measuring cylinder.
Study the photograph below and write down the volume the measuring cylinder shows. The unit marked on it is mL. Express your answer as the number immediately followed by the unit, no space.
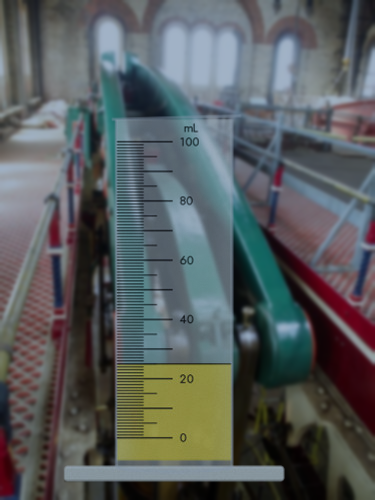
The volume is 25mL
